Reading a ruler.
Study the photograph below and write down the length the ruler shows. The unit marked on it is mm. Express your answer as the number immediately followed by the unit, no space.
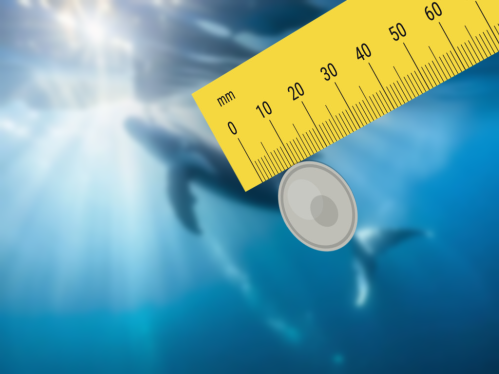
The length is 20mm
